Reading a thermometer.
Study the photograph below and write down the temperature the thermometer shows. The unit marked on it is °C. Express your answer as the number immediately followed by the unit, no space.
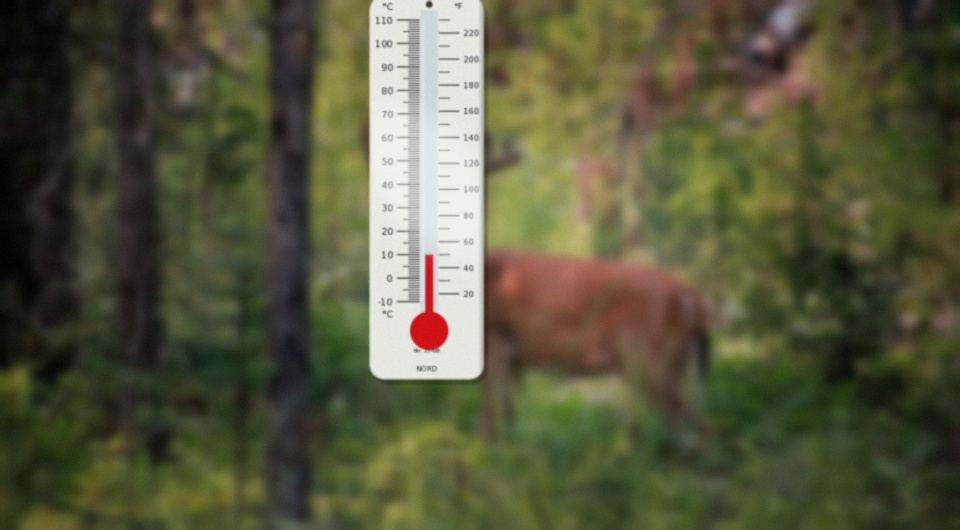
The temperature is 10°C
